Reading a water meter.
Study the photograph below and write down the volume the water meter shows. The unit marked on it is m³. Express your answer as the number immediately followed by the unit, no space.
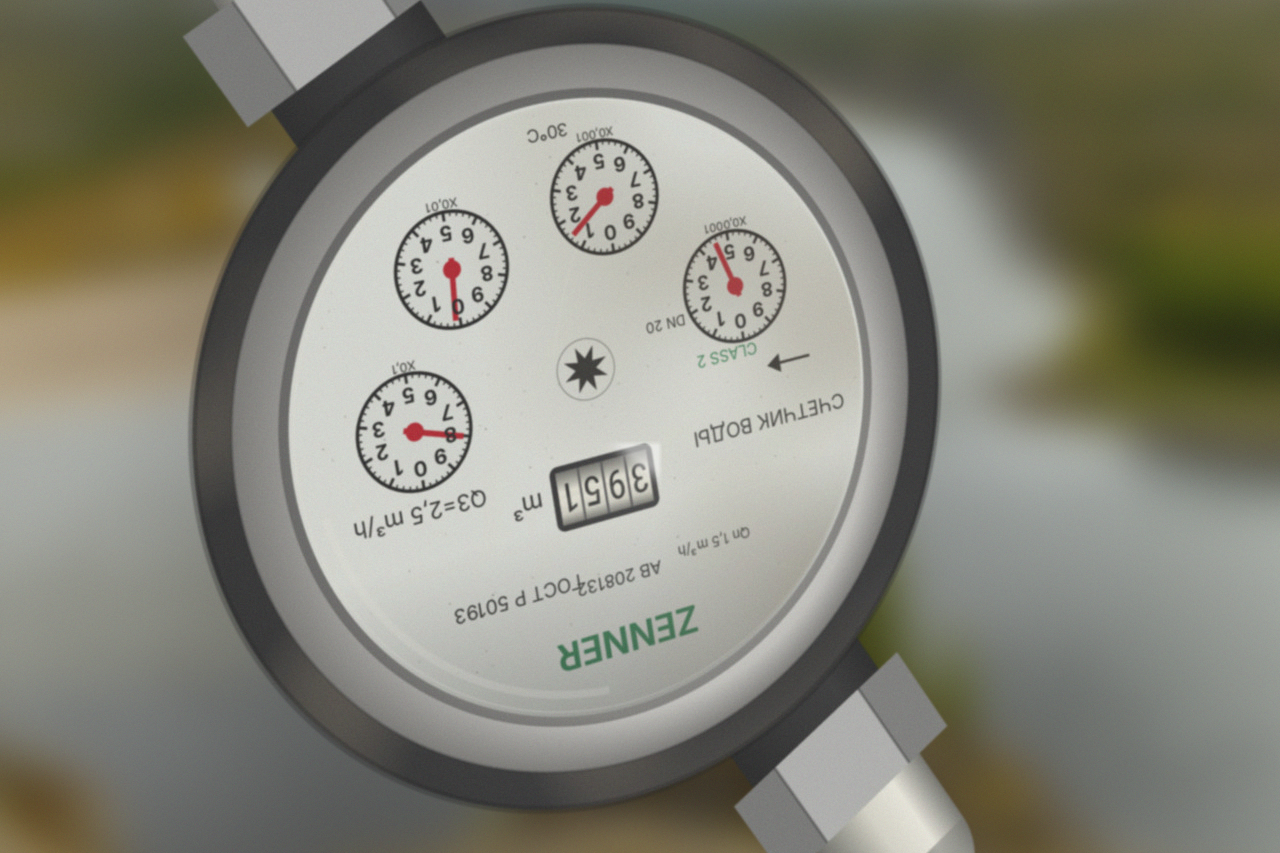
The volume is 3951.8014m³
